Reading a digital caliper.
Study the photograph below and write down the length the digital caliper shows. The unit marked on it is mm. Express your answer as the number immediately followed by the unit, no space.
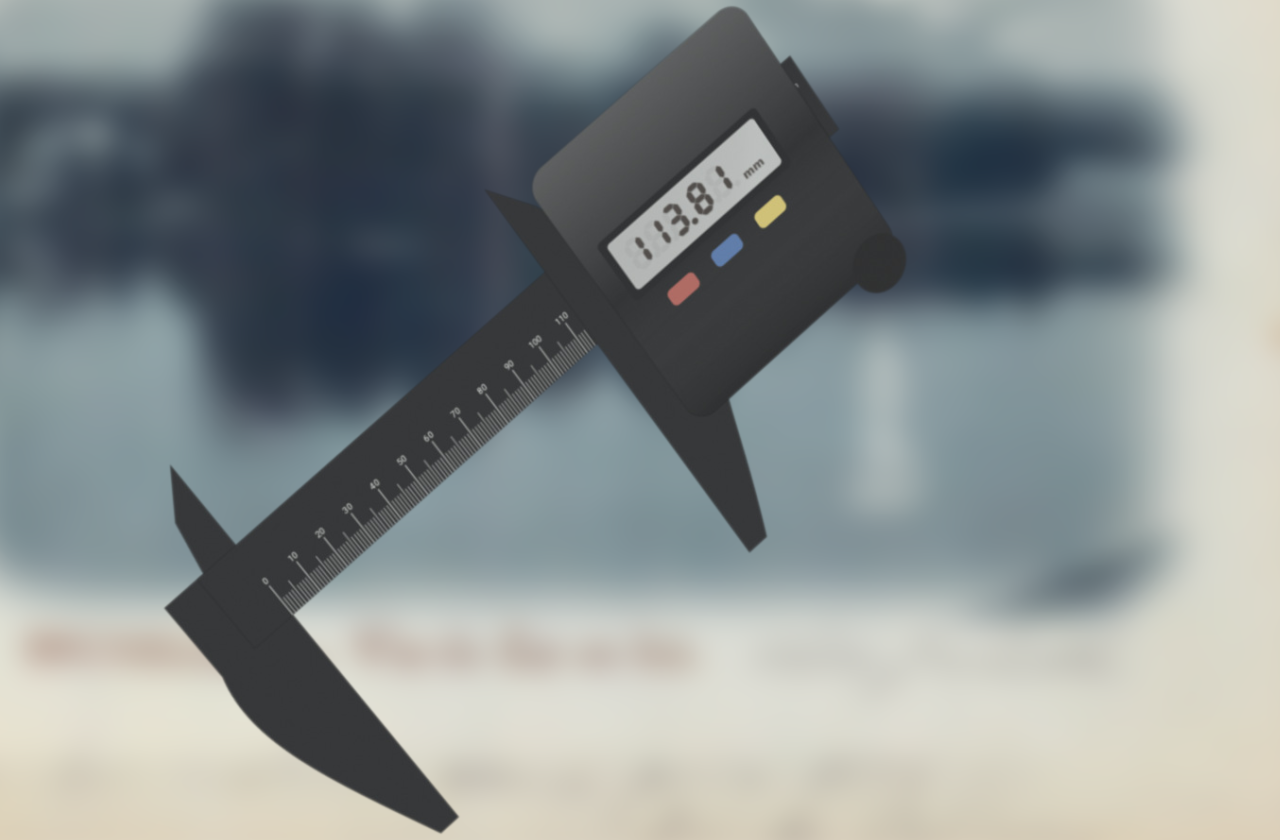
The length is 113.81mm
